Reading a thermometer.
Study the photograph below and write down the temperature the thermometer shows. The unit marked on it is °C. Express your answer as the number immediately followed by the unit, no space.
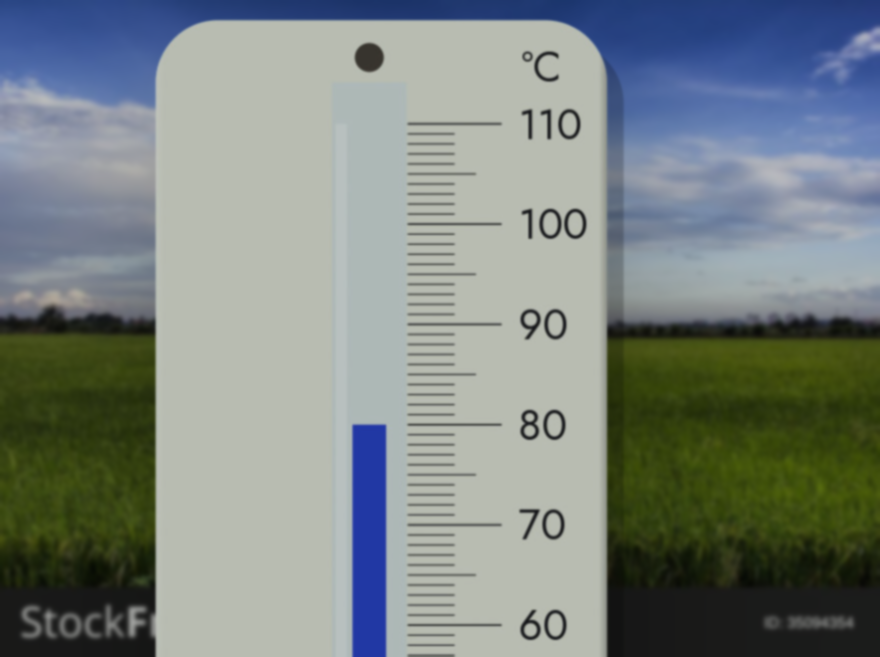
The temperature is 80°C
